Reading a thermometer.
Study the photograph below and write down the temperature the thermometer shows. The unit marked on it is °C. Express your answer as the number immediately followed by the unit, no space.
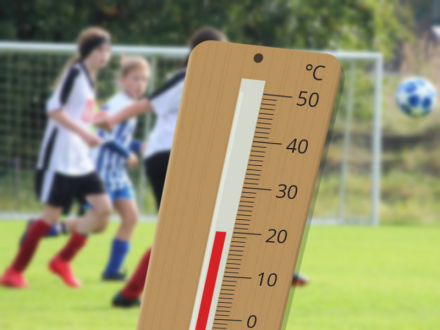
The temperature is 20°C
